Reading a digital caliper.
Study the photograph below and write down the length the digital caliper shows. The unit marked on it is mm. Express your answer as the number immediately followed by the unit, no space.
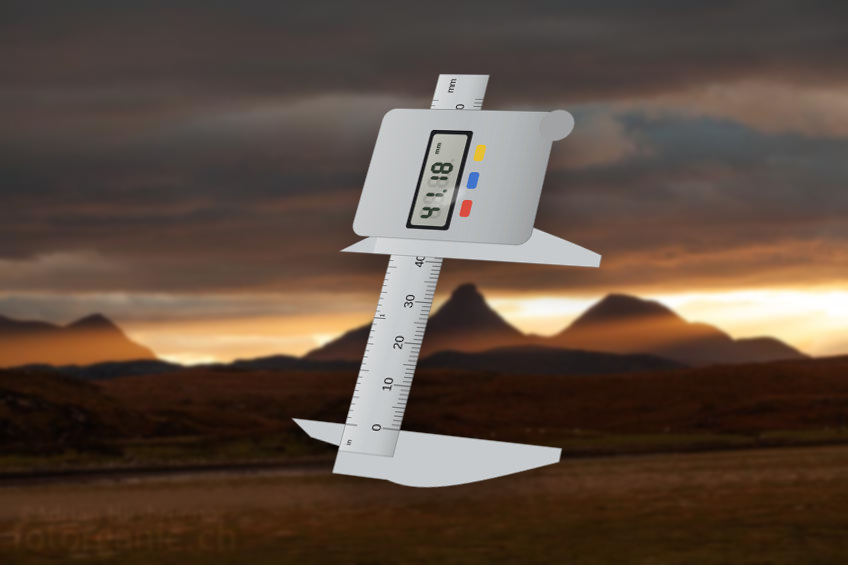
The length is 41.18mm
